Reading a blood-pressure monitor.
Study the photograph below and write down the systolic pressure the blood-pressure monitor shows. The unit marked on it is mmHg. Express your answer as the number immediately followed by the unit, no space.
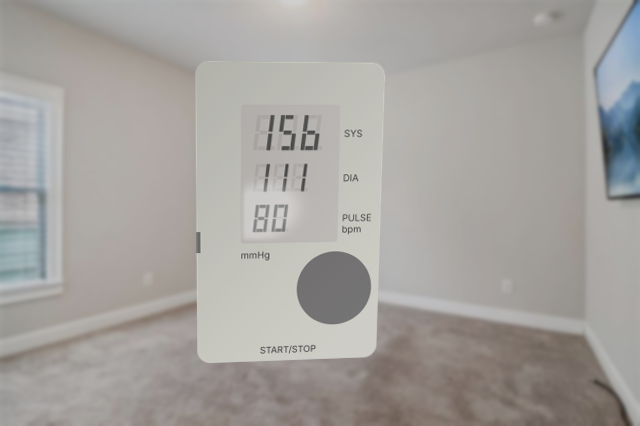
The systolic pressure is 156mmHg
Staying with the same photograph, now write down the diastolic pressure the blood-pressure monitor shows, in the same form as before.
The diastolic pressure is 111mmHg
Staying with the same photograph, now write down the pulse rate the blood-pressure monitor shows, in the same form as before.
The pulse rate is 80bpm
